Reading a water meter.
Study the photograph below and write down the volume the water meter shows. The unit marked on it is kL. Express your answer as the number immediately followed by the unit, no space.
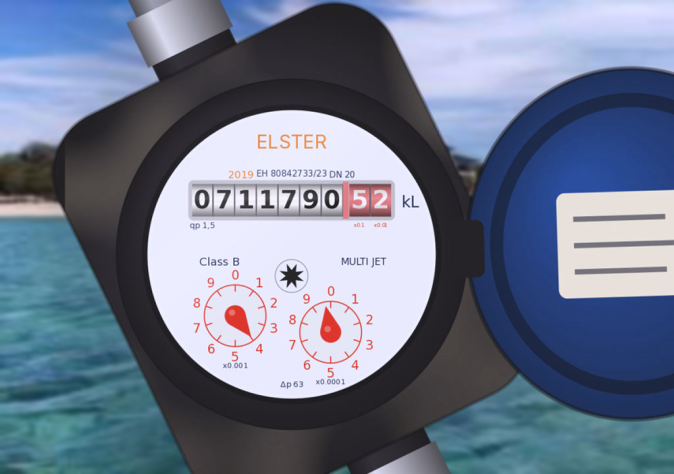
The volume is 711790.5239kL
